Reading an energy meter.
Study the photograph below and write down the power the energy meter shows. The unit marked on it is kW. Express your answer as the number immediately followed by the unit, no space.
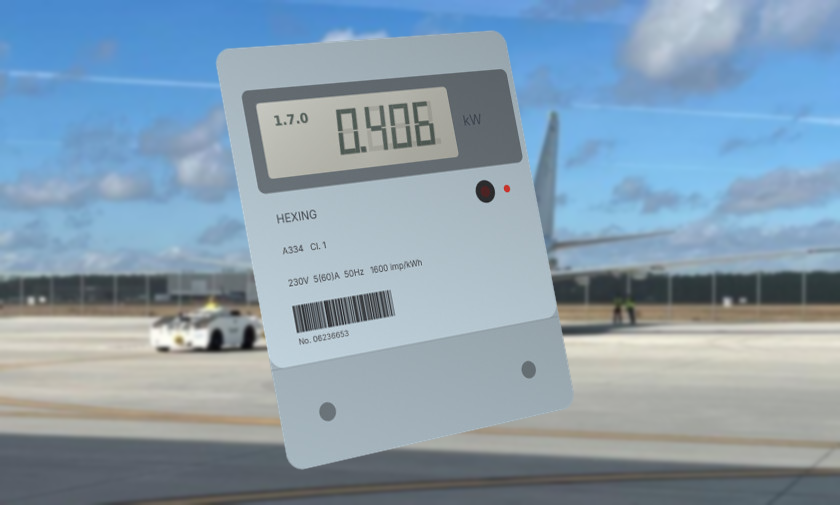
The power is 0.406kW
